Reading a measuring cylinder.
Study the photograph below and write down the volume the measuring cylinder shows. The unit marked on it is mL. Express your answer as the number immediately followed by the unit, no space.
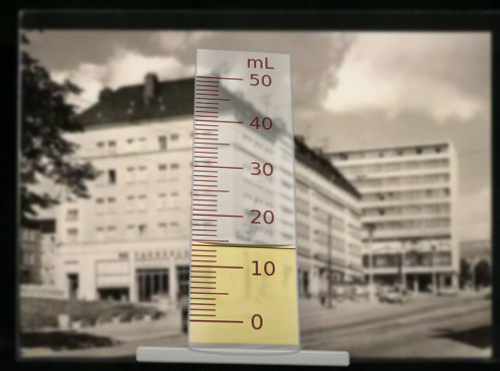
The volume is 14mL
